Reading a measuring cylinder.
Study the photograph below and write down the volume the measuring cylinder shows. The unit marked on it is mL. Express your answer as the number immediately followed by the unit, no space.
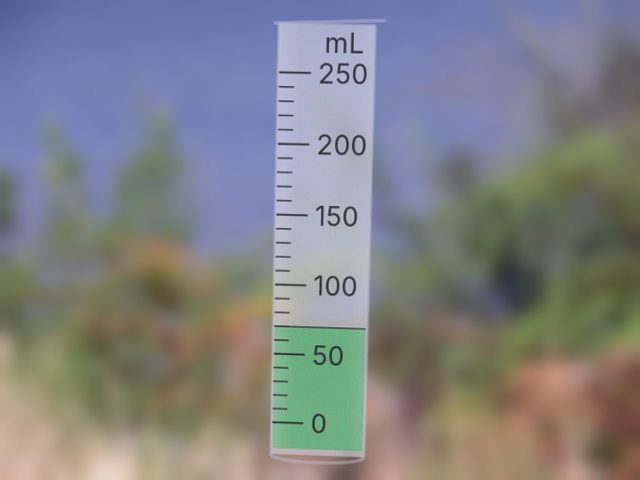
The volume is 70mL
